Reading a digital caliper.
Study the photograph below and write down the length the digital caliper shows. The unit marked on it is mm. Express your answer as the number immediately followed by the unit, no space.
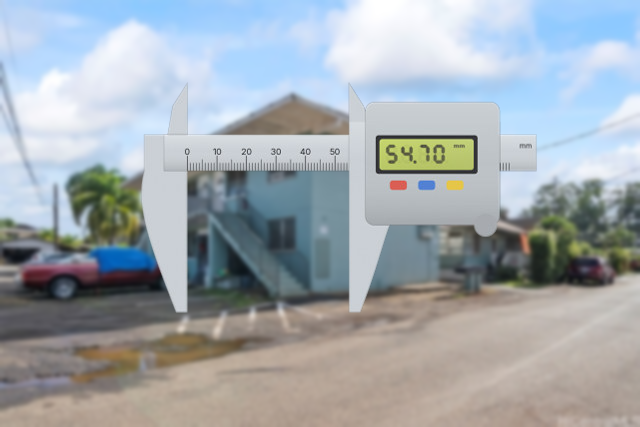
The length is 54.70mm
